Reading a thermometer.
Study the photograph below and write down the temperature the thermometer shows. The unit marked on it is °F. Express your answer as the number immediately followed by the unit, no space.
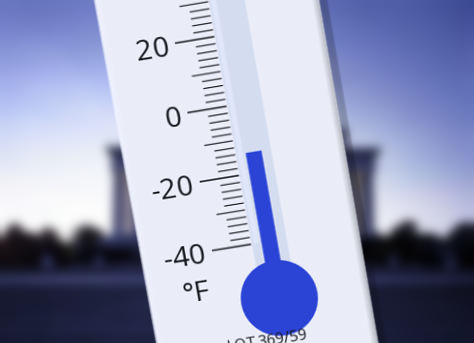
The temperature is -14°F
